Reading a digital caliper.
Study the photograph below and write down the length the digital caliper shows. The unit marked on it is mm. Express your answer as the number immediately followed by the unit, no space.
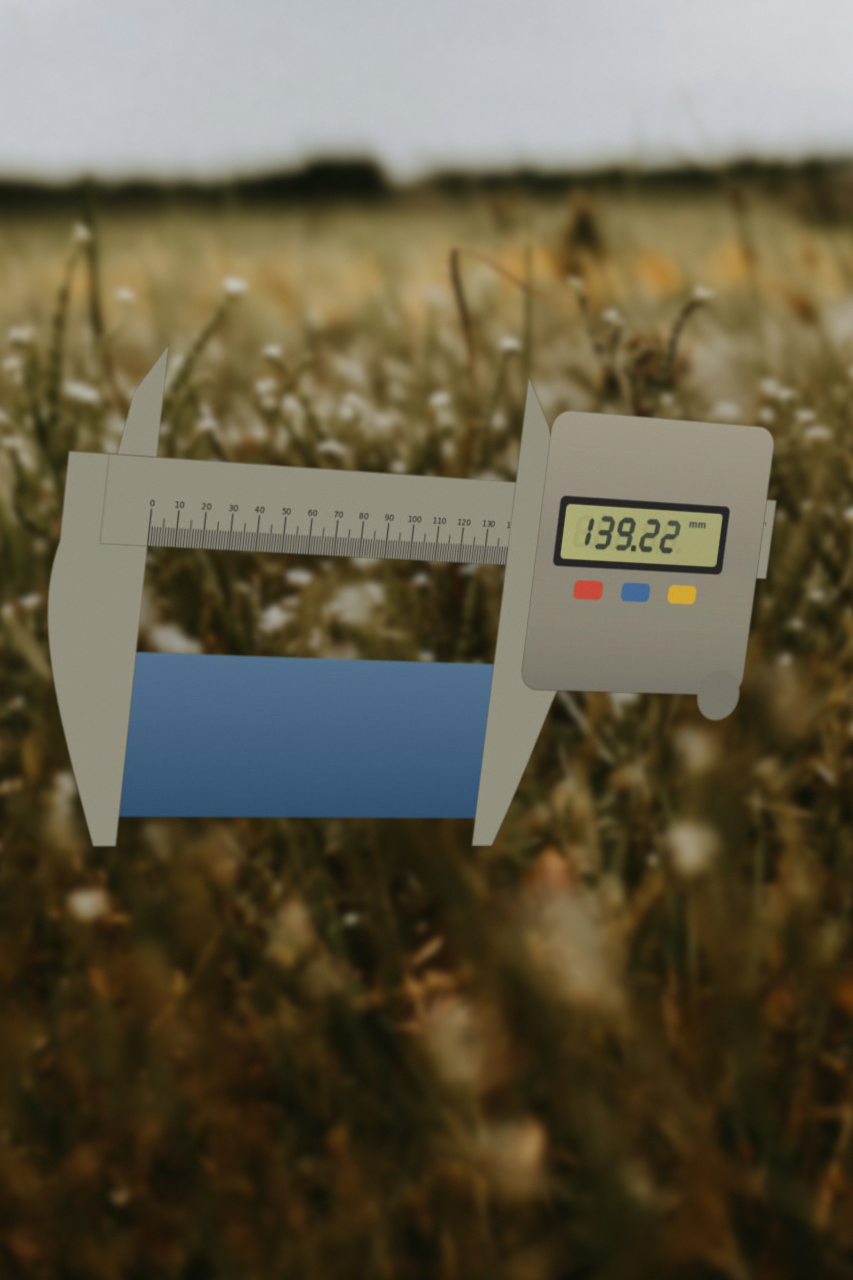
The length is 139.22mm
